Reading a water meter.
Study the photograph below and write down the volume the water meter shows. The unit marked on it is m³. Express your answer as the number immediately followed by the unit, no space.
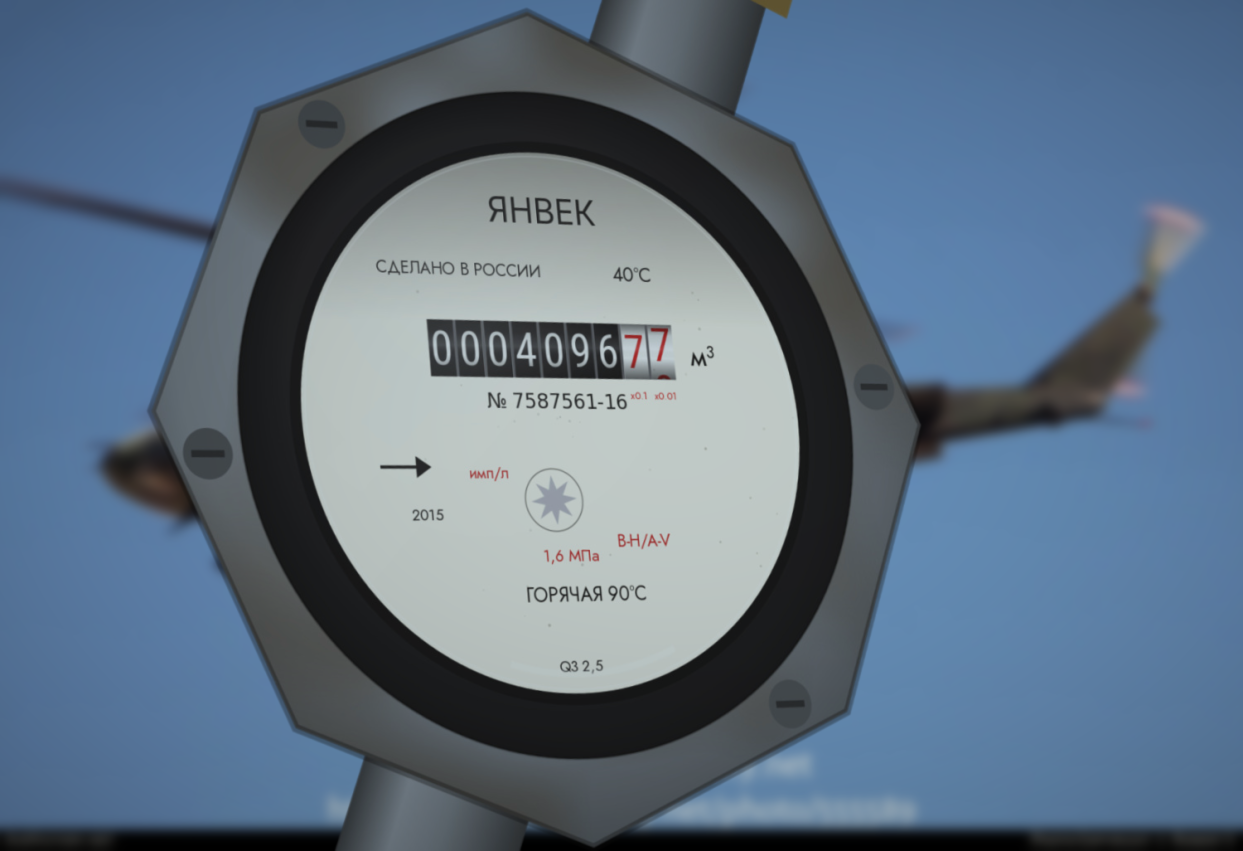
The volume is 4096.77m³
